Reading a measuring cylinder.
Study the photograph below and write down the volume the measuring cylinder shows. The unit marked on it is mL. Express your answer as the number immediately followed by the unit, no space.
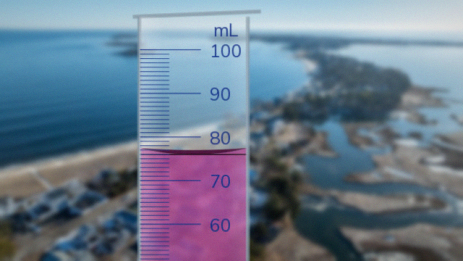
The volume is 76mL
